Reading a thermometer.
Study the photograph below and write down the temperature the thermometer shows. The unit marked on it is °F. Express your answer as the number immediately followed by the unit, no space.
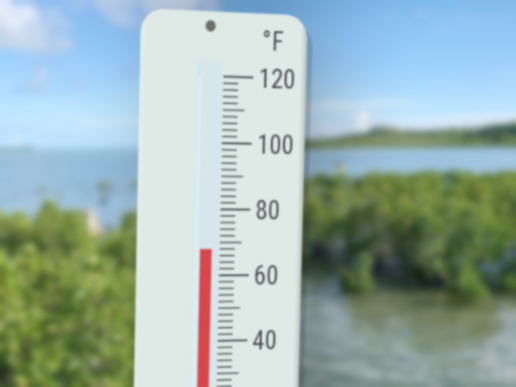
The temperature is 68°F
